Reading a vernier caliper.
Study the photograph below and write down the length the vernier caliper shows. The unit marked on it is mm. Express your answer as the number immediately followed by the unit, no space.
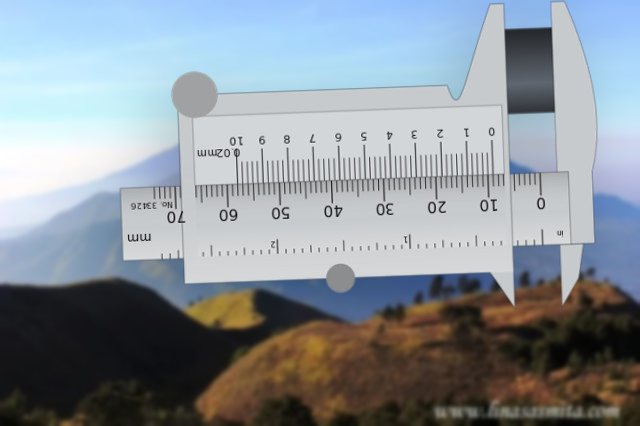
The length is 9.0mm
